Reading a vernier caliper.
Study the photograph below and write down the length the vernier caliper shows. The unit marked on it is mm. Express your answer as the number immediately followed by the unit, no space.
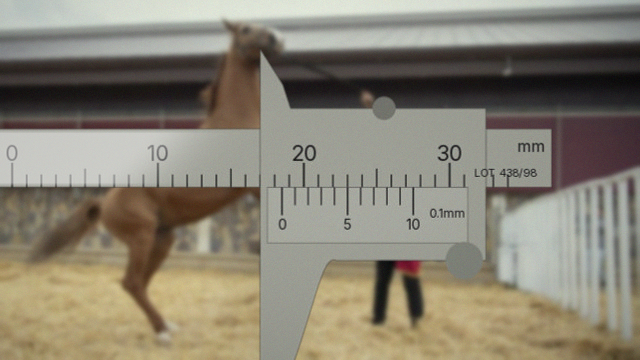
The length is 18.5mm
